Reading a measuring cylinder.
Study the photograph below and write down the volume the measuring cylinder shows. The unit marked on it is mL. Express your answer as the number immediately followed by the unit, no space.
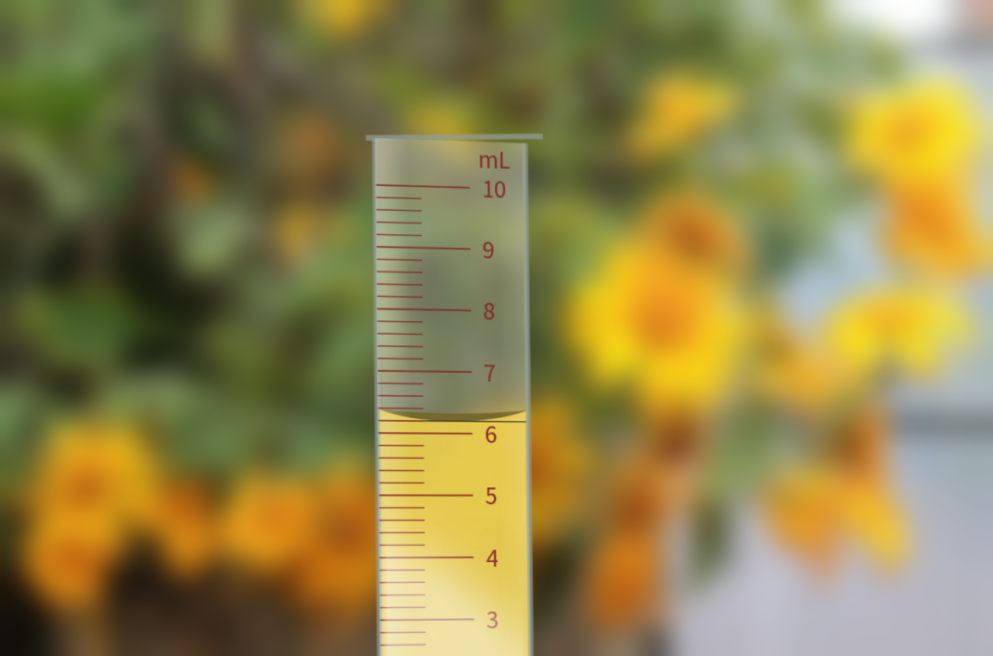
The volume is 6.2mL
